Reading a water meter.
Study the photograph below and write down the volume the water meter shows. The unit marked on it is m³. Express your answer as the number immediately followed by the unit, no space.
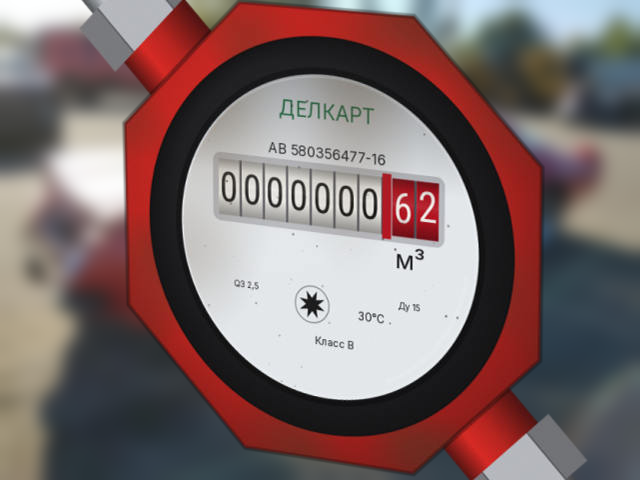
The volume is 0.62m³
